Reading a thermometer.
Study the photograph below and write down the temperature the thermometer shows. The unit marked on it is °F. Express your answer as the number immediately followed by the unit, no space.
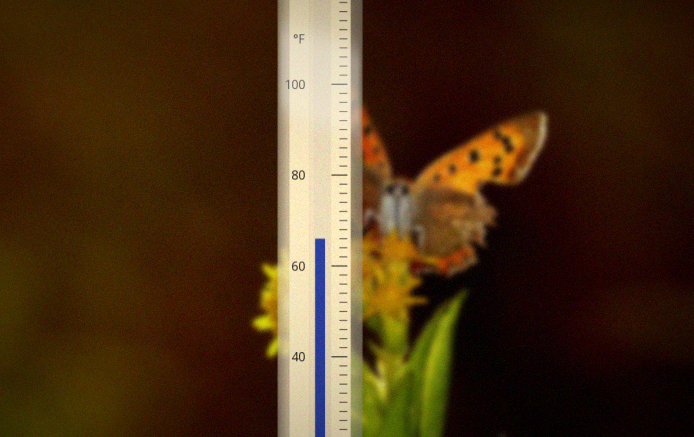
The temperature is 66°F
